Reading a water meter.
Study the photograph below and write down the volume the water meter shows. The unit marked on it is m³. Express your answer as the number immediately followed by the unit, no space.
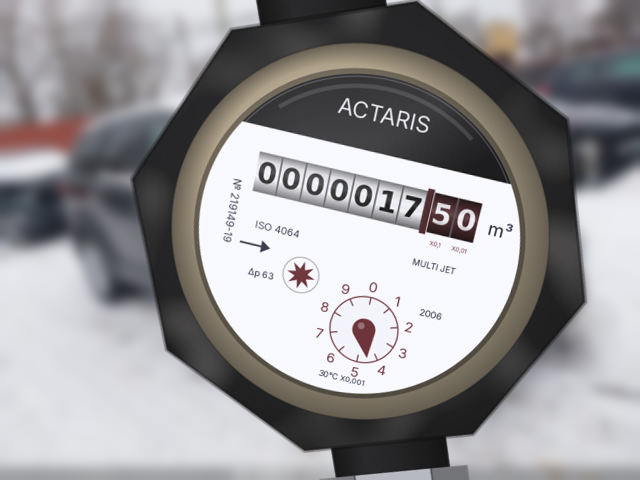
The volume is 17.504m³
